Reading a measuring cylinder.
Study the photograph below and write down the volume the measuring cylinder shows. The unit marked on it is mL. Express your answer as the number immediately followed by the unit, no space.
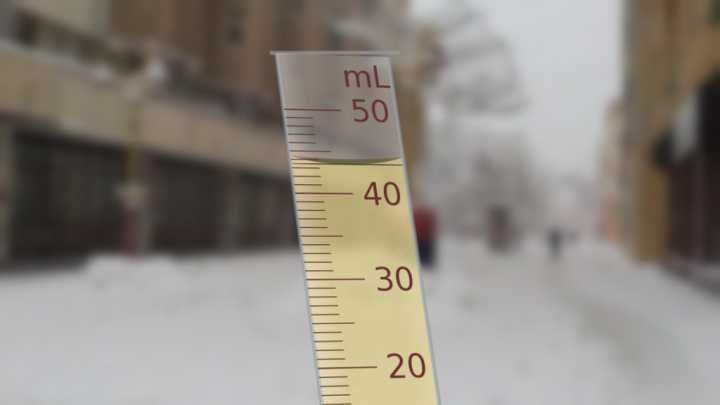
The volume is 43.5mL
